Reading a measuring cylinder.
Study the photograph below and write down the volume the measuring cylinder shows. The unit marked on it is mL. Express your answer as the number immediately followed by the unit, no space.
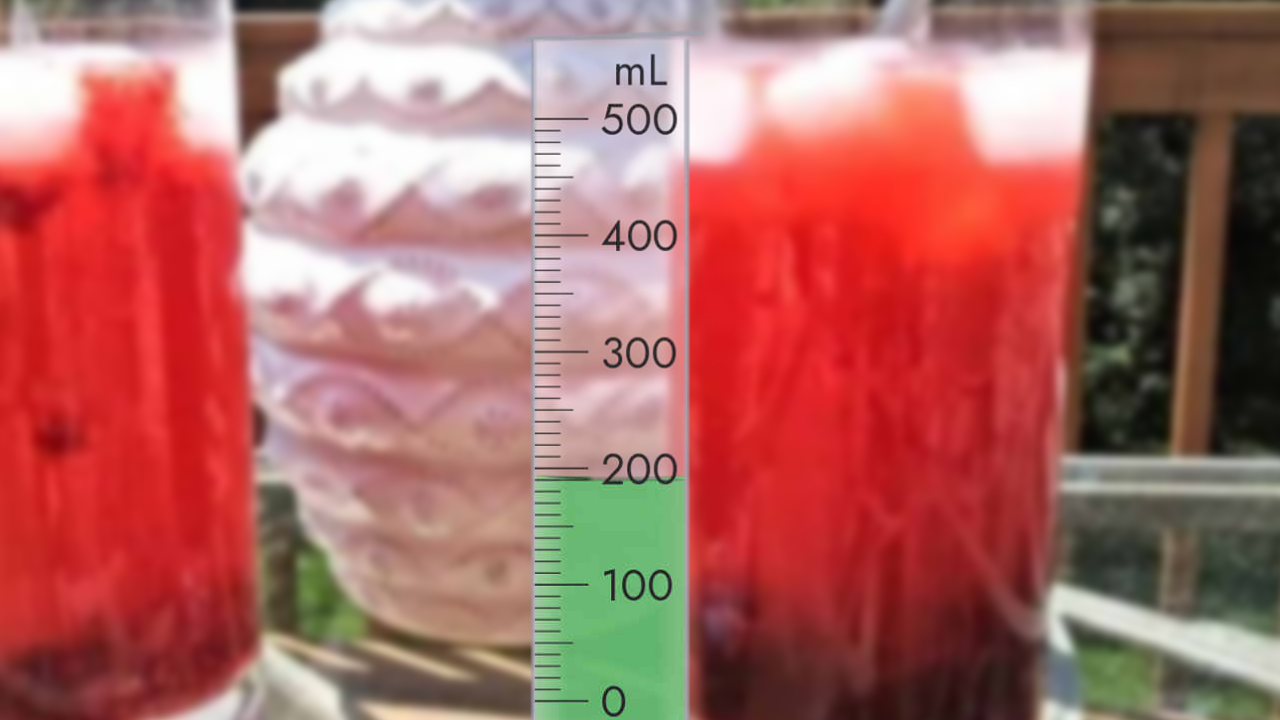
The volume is 190mL
